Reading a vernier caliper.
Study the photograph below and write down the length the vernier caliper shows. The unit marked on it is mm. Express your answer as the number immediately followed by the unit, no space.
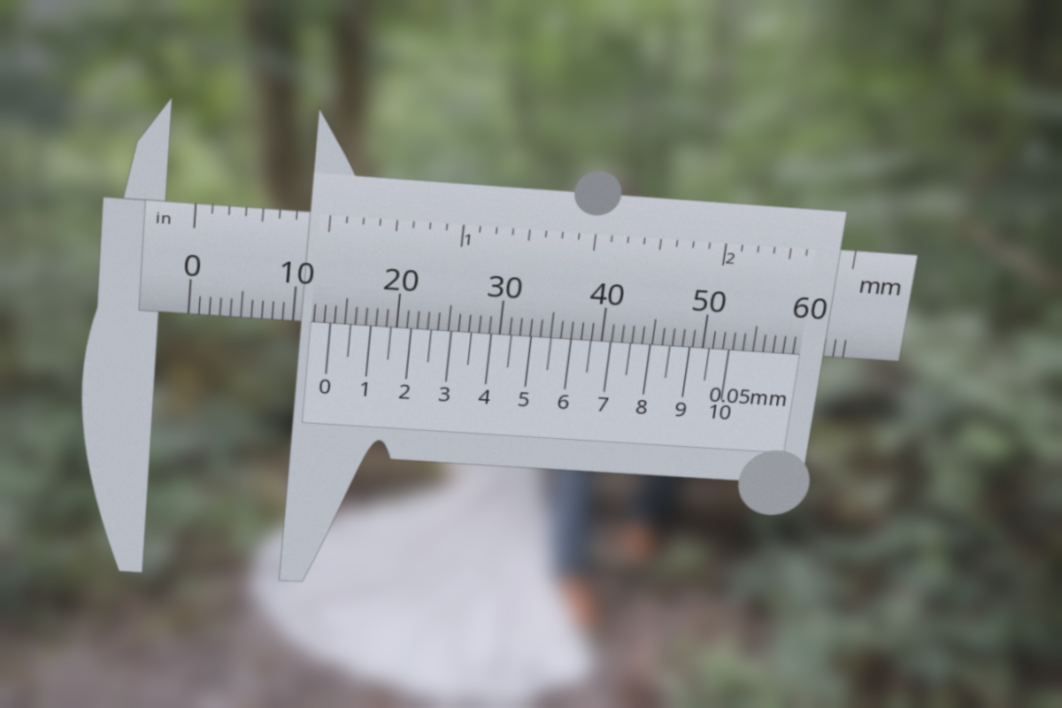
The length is 13.6mm
